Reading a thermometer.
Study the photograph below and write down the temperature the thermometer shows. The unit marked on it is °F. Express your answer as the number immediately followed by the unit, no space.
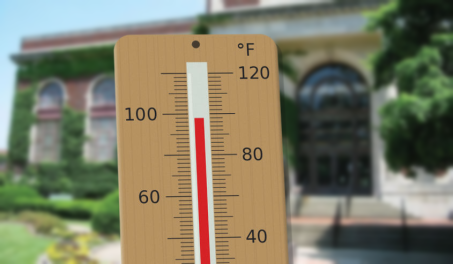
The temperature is 98°F
